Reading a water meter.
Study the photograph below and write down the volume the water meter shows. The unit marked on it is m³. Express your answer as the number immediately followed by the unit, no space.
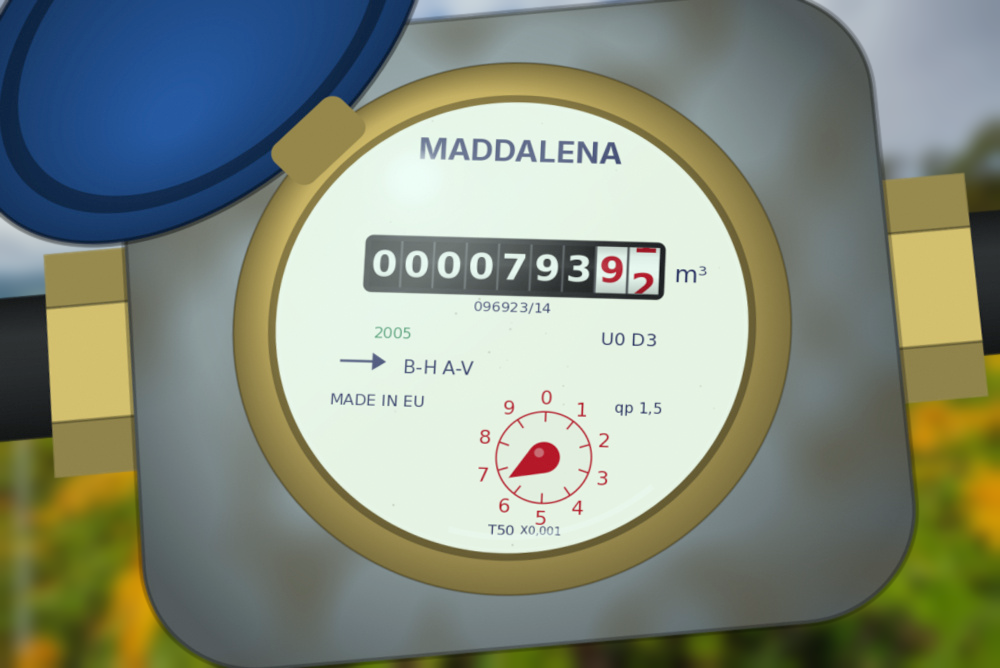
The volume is 793.916m³
